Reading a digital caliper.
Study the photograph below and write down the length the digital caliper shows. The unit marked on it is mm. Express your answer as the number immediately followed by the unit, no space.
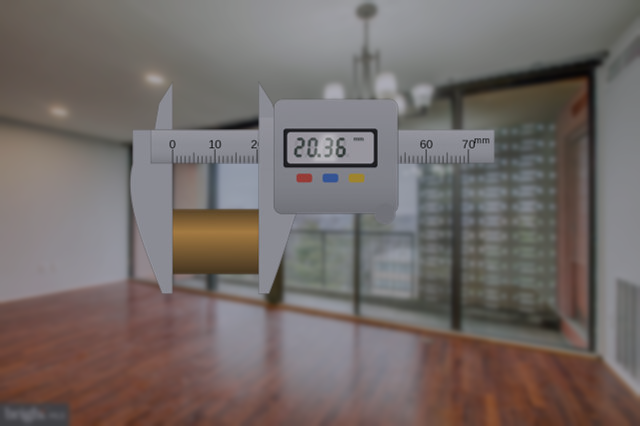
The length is 20.36mm
